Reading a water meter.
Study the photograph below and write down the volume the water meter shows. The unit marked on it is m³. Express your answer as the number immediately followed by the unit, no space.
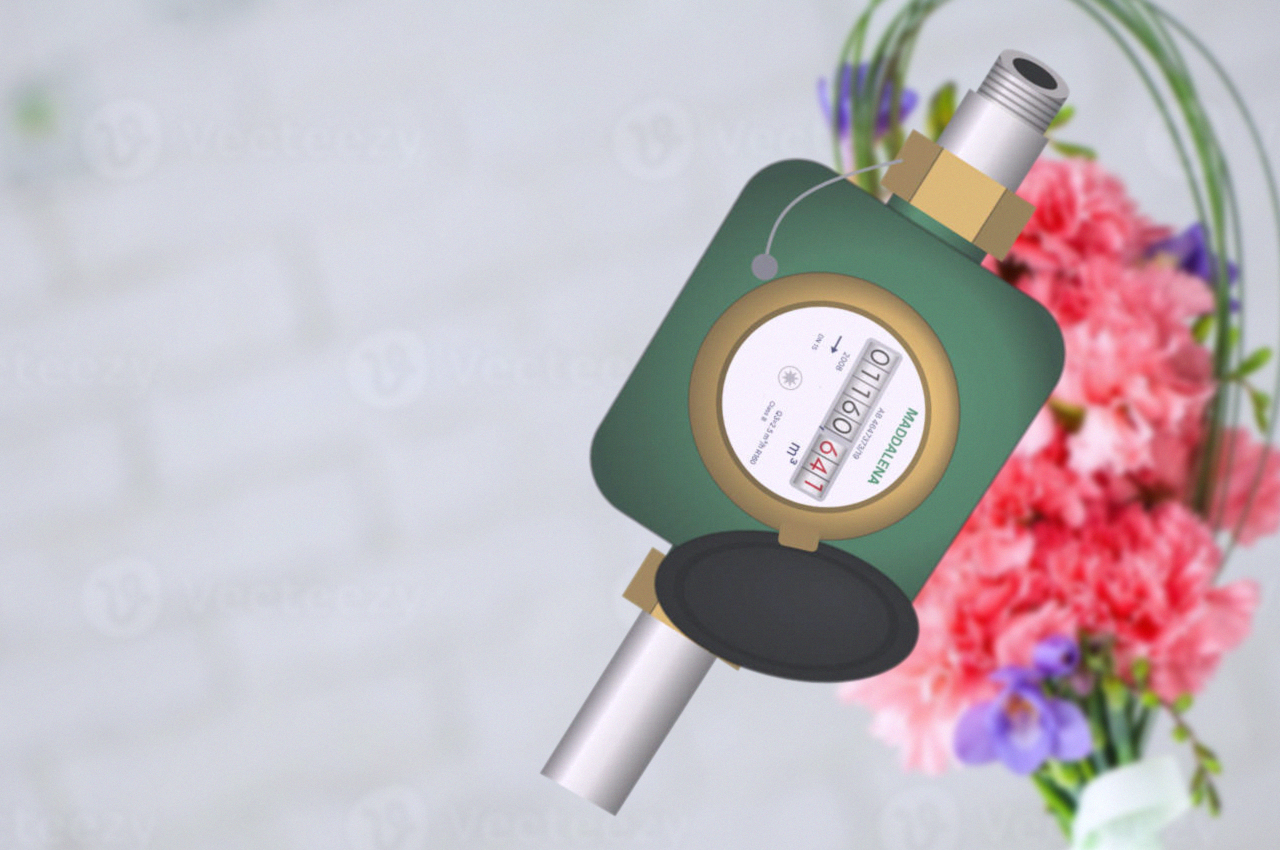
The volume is 1160.641m³
